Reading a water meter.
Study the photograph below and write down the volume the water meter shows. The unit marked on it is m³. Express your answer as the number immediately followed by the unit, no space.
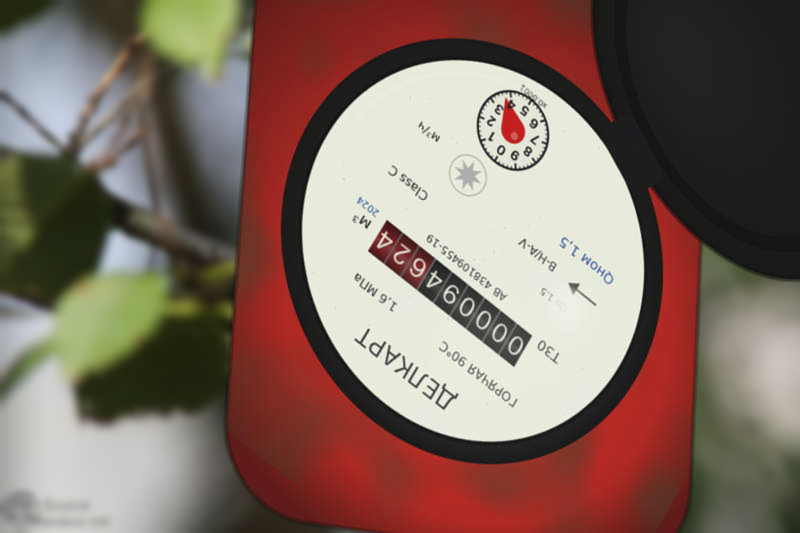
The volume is 94.6243m³
